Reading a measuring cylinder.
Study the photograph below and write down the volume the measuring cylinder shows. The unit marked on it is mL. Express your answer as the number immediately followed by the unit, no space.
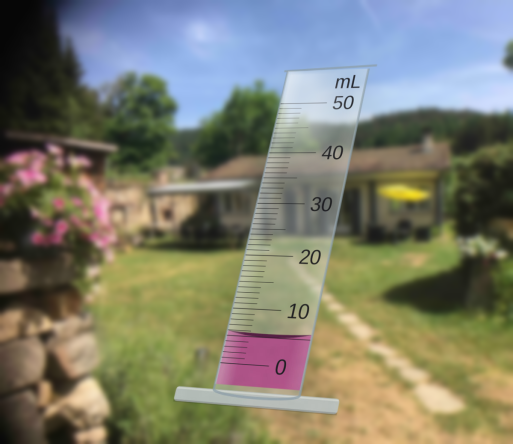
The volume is 5mL
